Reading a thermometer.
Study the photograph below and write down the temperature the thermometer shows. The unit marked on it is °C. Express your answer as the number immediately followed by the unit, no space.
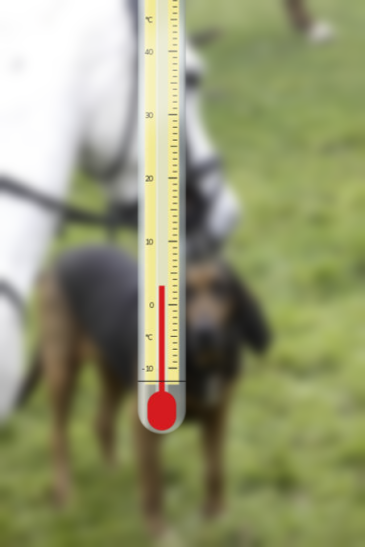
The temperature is 3°C
